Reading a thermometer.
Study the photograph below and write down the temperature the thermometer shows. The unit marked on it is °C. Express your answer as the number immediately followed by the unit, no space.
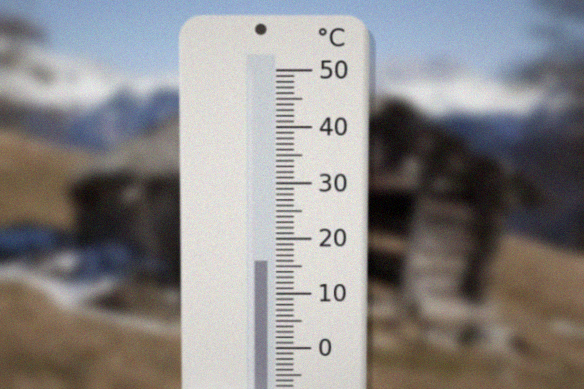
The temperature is 16°C
